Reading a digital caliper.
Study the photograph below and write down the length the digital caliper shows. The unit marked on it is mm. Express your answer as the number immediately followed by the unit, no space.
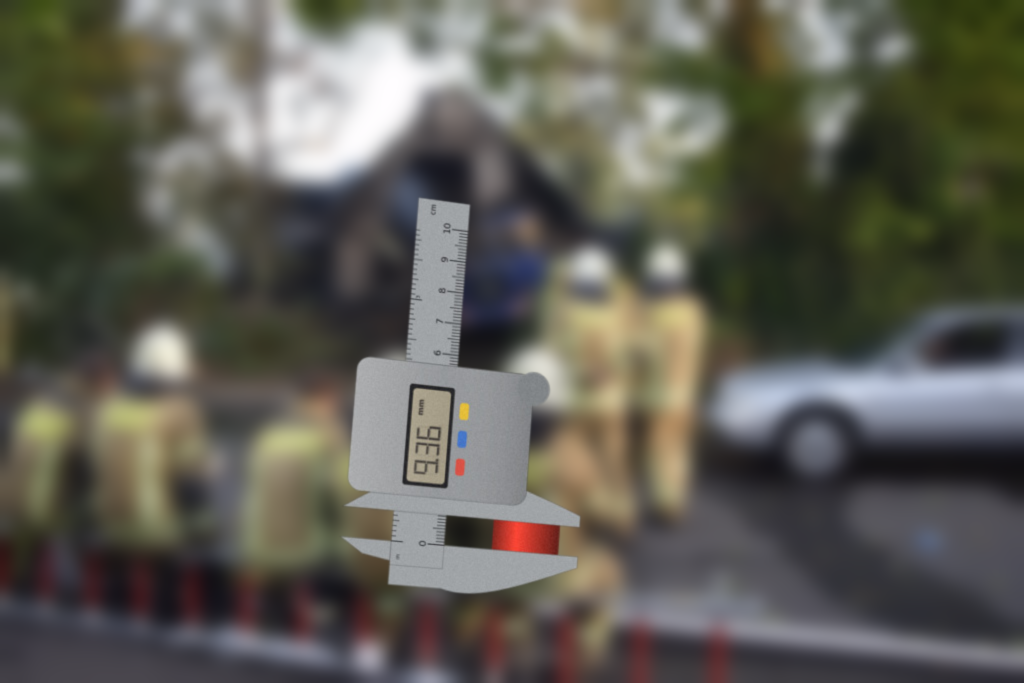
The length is 9.36mm
